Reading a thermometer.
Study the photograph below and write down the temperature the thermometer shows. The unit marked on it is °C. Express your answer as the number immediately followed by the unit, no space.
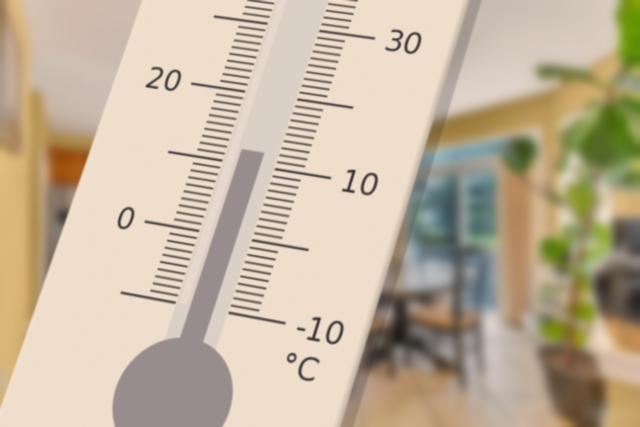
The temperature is 12°C
